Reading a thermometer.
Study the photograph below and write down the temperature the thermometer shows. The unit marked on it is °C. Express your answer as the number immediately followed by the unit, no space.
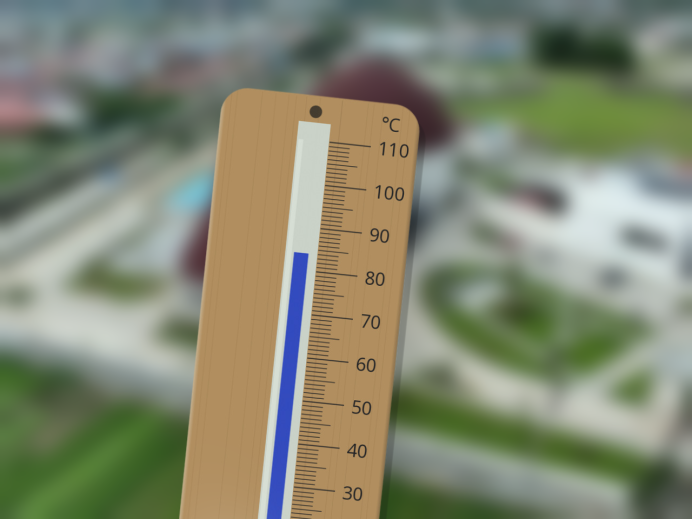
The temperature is 84°C
